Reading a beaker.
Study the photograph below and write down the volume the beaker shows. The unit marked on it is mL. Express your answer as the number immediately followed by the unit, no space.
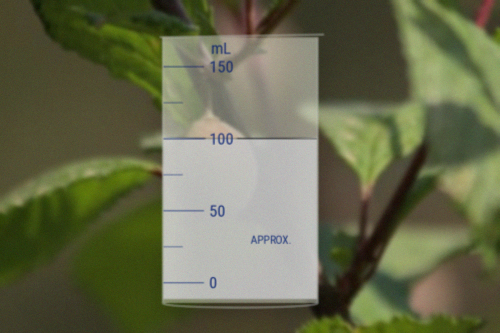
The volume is 100mL
